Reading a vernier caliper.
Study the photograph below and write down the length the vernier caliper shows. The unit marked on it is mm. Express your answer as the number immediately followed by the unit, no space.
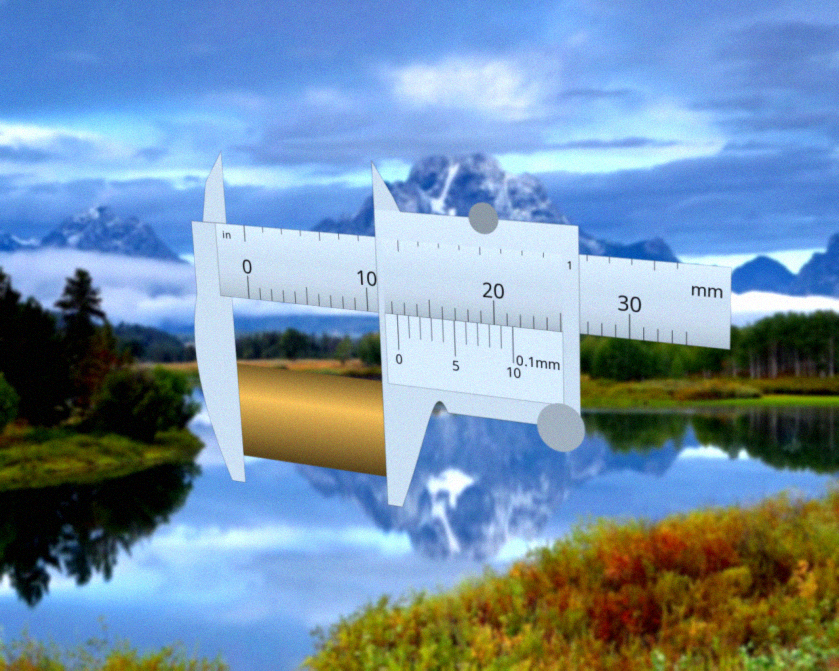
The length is 12.4mm
